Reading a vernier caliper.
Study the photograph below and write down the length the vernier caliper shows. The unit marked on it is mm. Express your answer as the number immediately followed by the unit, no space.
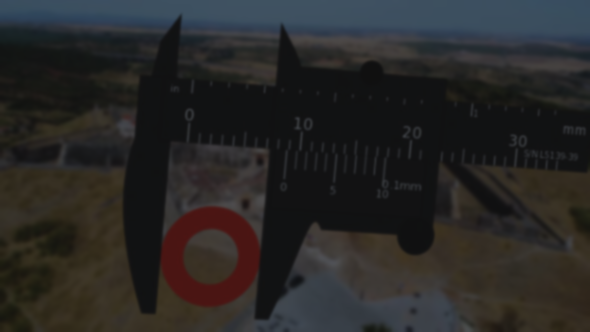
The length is 8.8mm
